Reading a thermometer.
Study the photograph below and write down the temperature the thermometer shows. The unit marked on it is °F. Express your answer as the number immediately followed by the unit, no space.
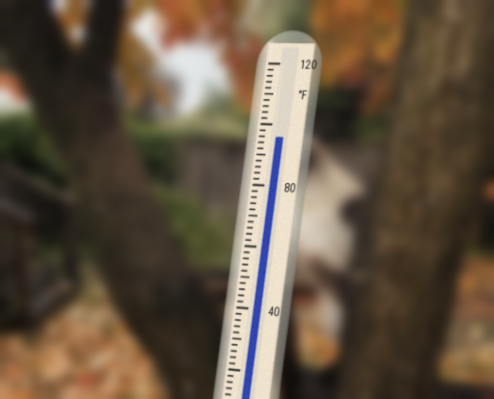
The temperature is 96°F
